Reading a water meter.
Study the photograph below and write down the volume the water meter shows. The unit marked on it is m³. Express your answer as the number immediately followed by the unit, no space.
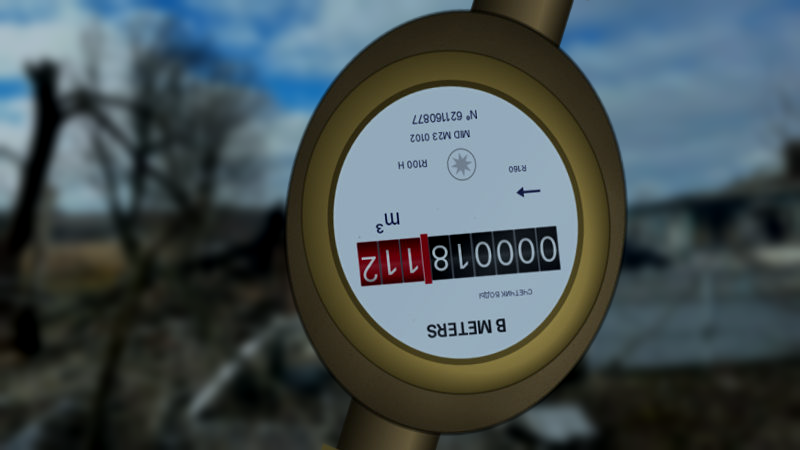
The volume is 18.112m³
